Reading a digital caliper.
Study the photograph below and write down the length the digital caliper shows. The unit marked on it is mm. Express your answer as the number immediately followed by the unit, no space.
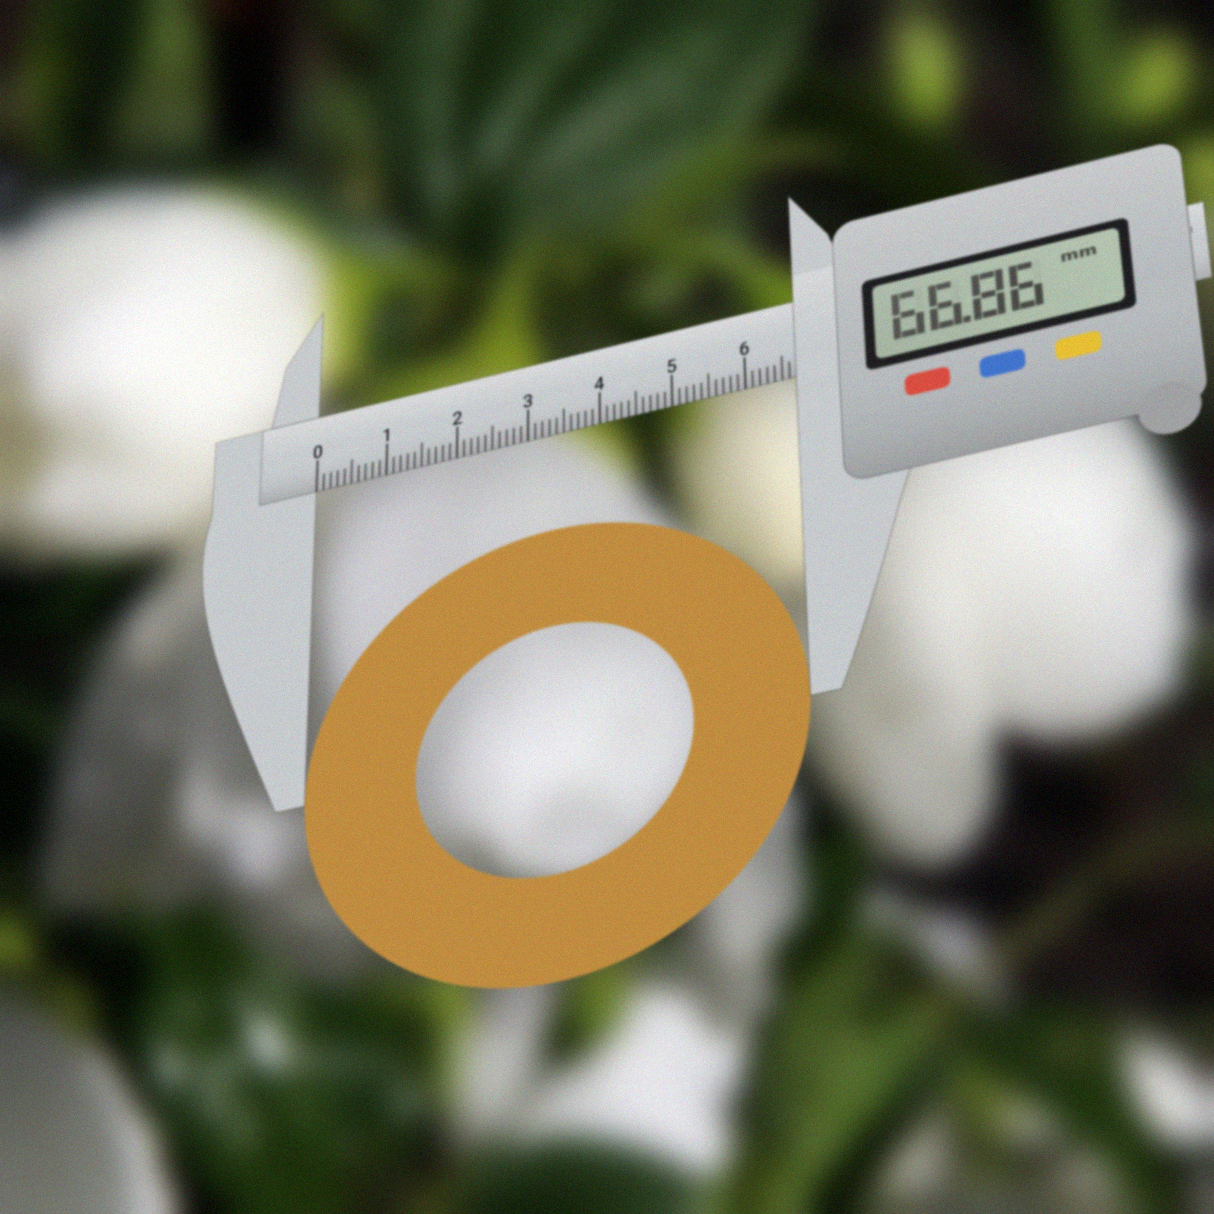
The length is 66.86mm
